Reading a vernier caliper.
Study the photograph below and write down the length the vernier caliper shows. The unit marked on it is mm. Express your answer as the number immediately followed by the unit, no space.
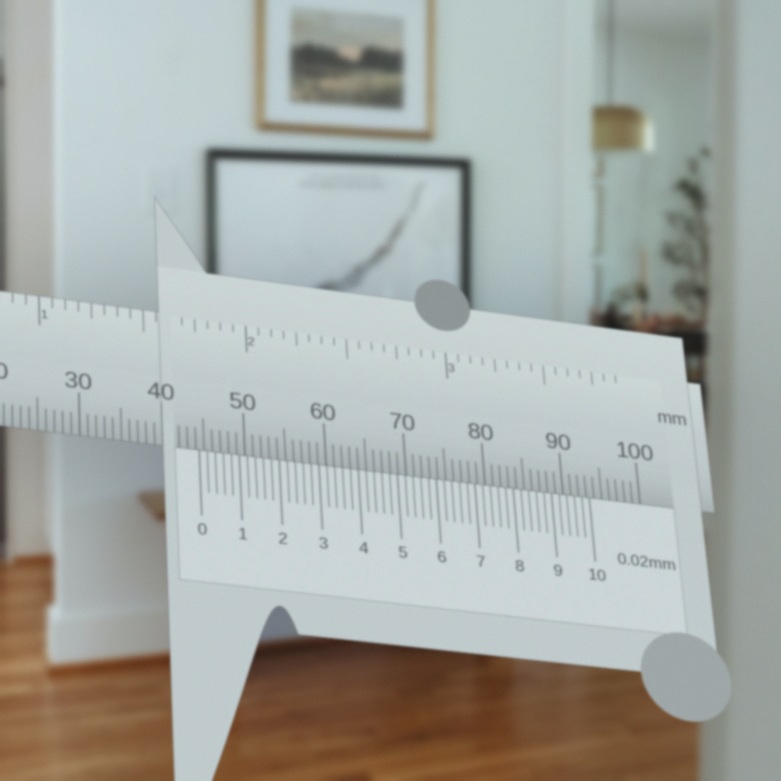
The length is 44.4mm
